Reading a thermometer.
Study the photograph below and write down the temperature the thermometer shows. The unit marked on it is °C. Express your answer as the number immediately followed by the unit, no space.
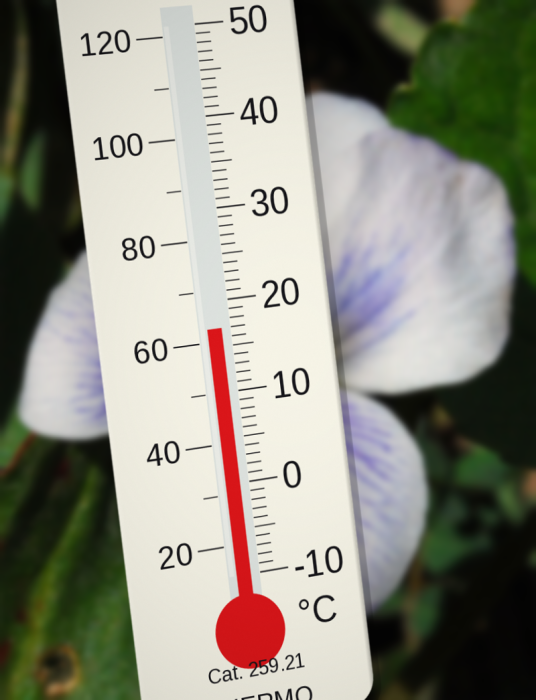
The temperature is 17°C
